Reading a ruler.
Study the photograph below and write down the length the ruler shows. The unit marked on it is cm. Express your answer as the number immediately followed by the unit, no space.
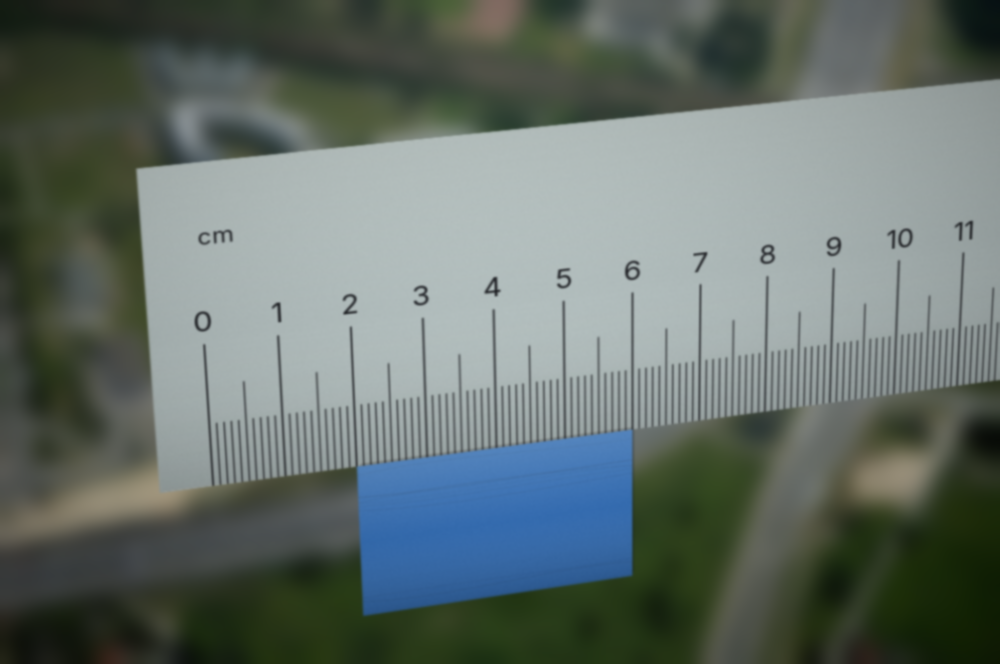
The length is 4cm
